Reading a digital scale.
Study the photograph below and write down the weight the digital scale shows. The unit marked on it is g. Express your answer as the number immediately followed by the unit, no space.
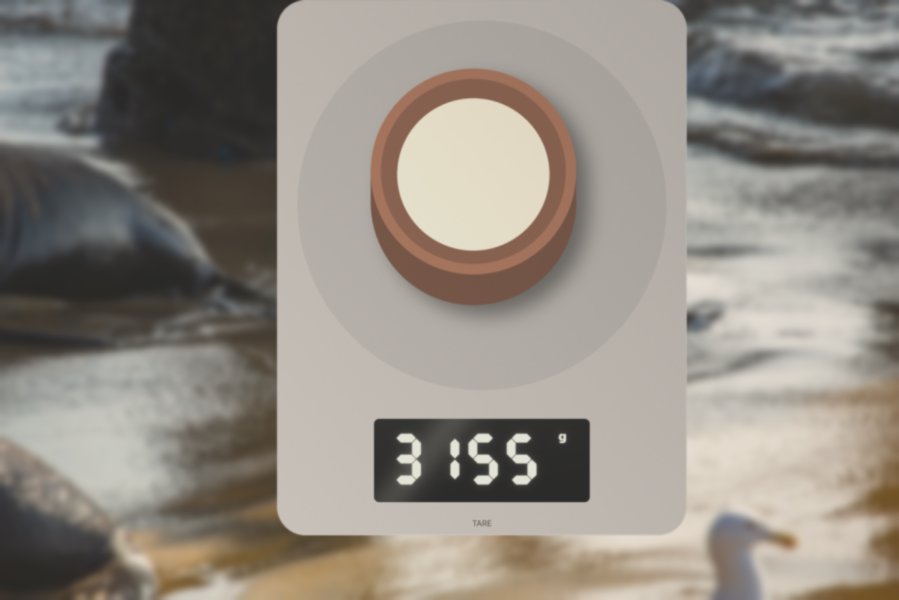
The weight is 3155g
